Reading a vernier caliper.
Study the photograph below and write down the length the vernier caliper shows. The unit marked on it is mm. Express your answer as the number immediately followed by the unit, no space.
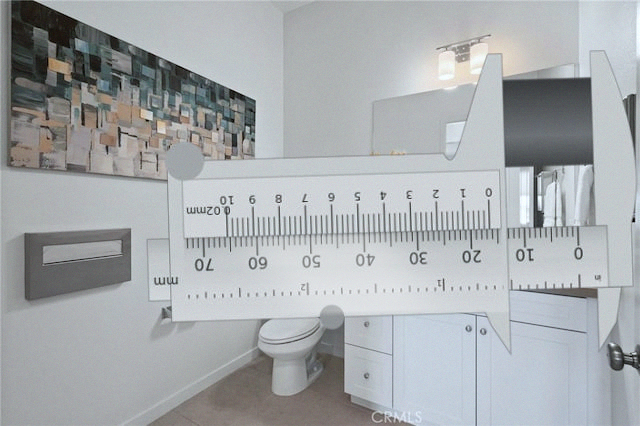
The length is 16.5mm
